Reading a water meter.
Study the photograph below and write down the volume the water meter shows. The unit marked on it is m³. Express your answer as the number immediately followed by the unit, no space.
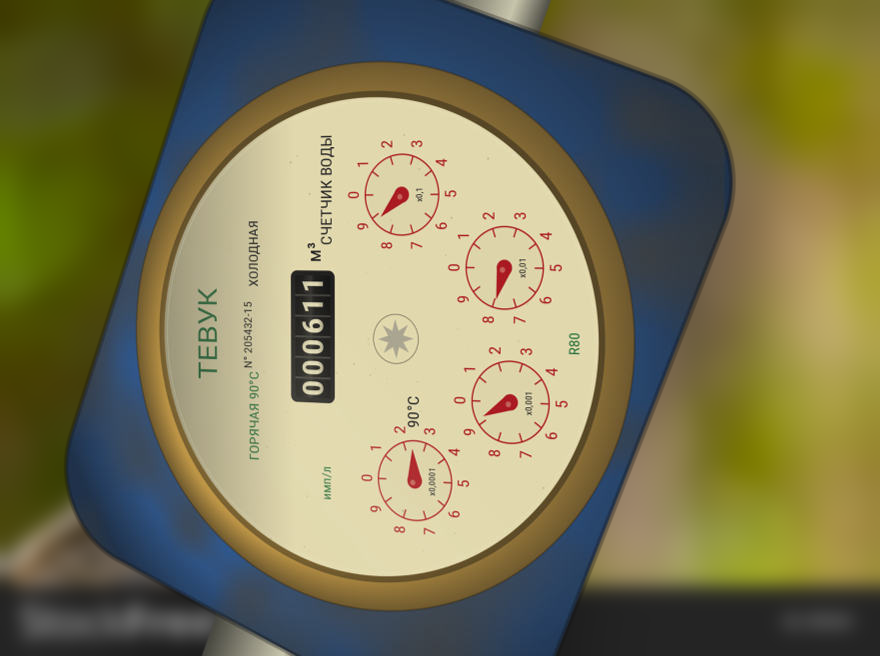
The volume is 611.8792m³
